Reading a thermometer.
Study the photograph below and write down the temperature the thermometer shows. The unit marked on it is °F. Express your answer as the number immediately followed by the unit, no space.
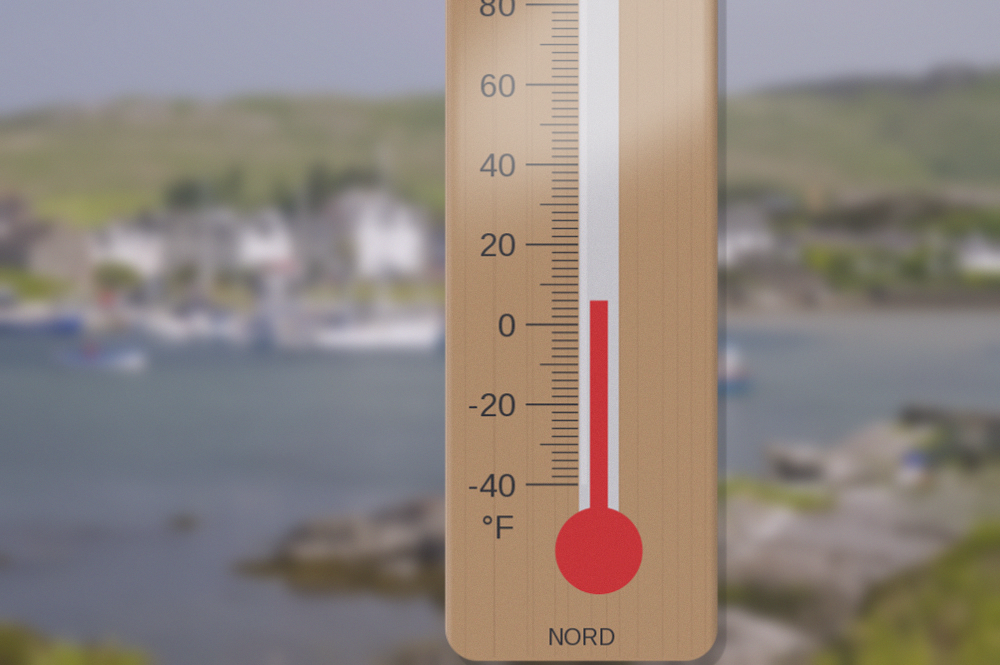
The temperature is 6°F
